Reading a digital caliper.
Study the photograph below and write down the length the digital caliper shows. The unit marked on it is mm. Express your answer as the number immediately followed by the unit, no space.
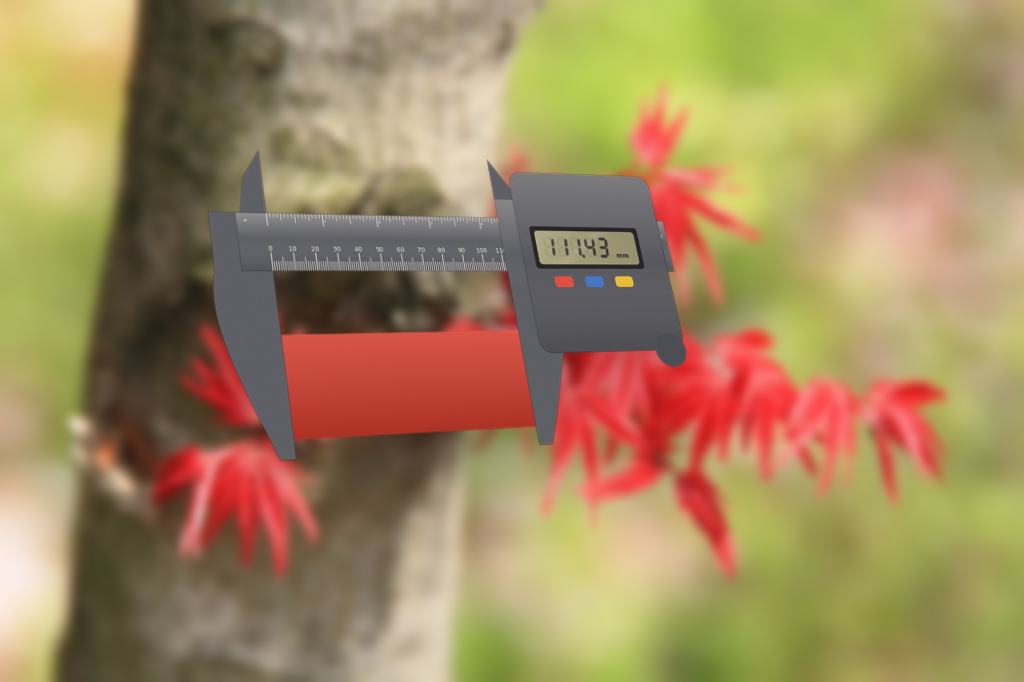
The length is 111.43mm
